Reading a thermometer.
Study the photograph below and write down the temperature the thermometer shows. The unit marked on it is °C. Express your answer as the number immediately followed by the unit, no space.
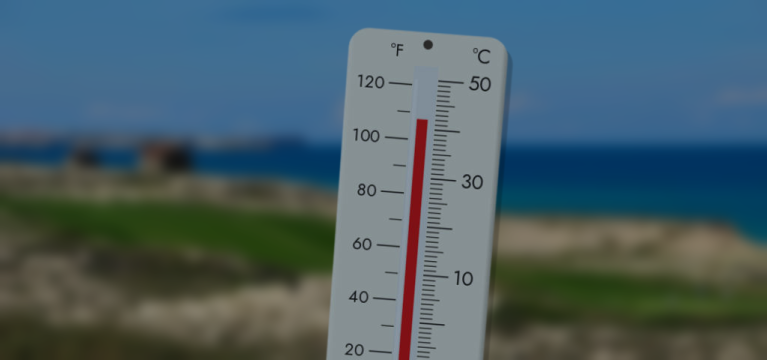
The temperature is 42°C
